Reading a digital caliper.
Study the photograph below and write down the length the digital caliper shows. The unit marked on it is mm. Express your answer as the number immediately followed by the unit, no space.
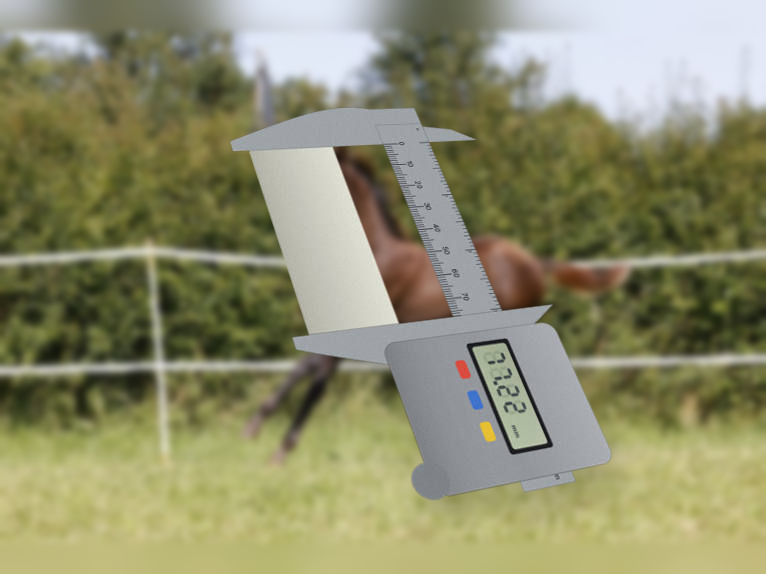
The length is 77.22mm
